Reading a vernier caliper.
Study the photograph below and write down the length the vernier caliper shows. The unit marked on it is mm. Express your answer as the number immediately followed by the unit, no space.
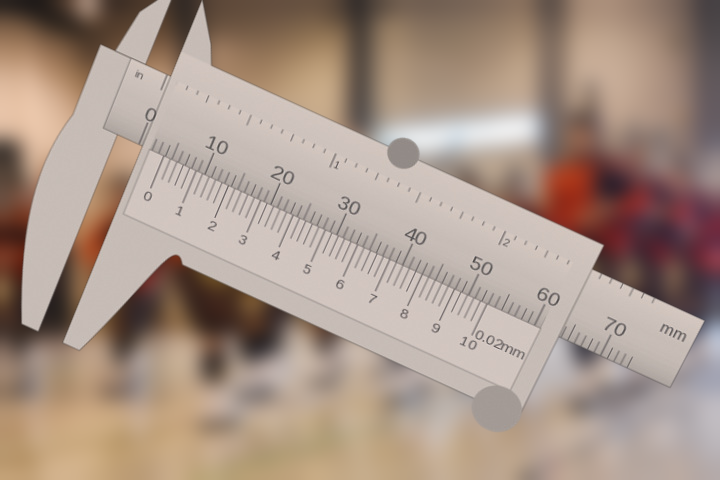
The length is 3.8mm
